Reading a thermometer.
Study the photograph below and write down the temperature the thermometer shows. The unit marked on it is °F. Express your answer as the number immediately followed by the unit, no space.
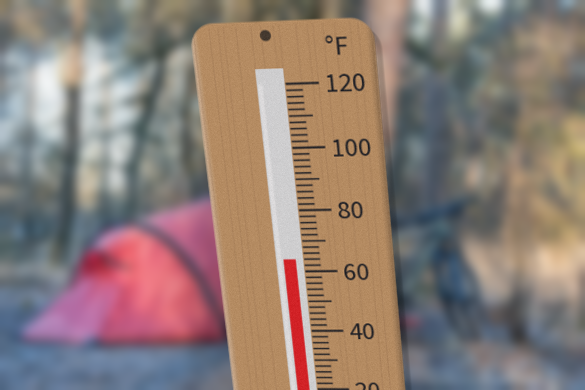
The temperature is 64°F
